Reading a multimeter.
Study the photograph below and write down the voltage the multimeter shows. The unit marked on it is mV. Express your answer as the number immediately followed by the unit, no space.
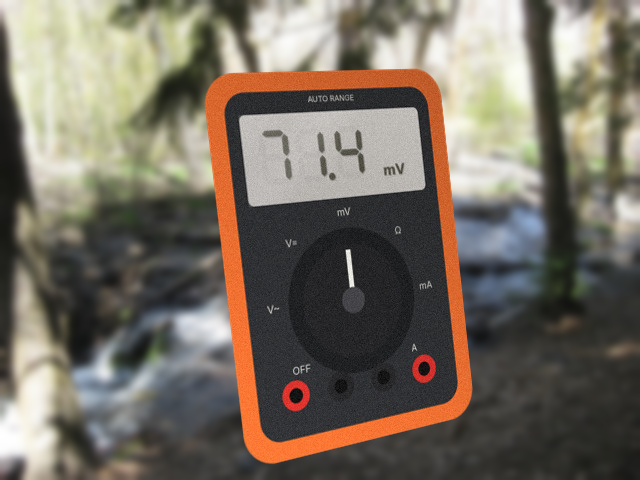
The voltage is 71.4mV
